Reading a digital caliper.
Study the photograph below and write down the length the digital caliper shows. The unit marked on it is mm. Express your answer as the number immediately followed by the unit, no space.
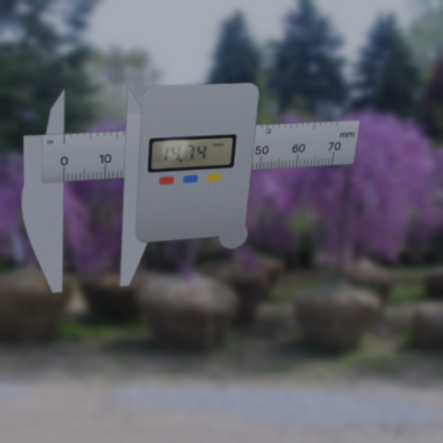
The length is 14.74mm
